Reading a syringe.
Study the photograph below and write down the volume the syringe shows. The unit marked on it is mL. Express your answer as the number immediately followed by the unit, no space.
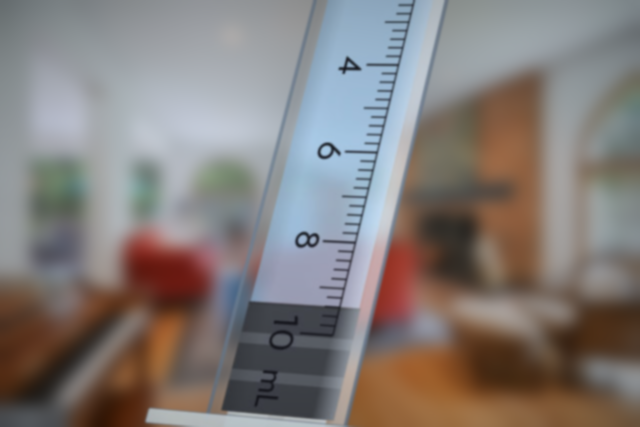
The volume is 9.4mL
